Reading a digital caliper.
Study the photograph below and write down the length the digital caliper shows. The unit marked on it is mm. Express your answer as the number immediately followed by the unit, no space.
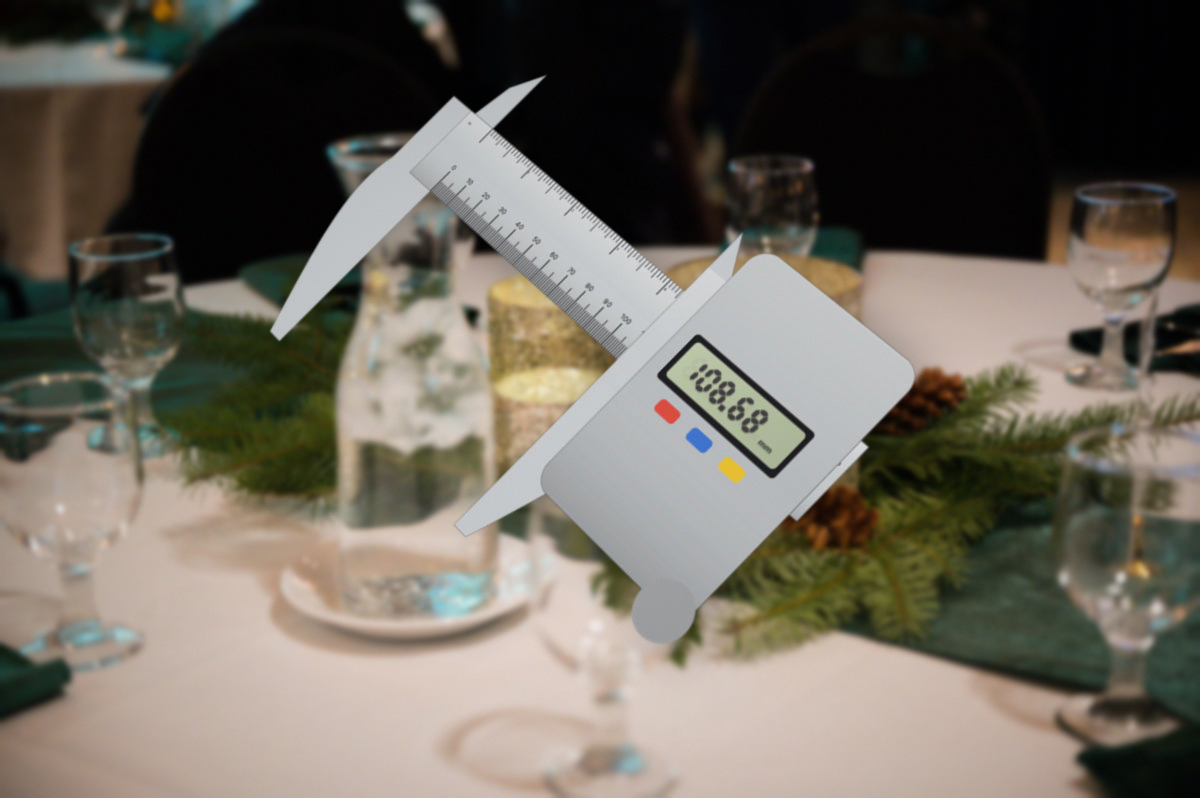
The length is 108.68mm
